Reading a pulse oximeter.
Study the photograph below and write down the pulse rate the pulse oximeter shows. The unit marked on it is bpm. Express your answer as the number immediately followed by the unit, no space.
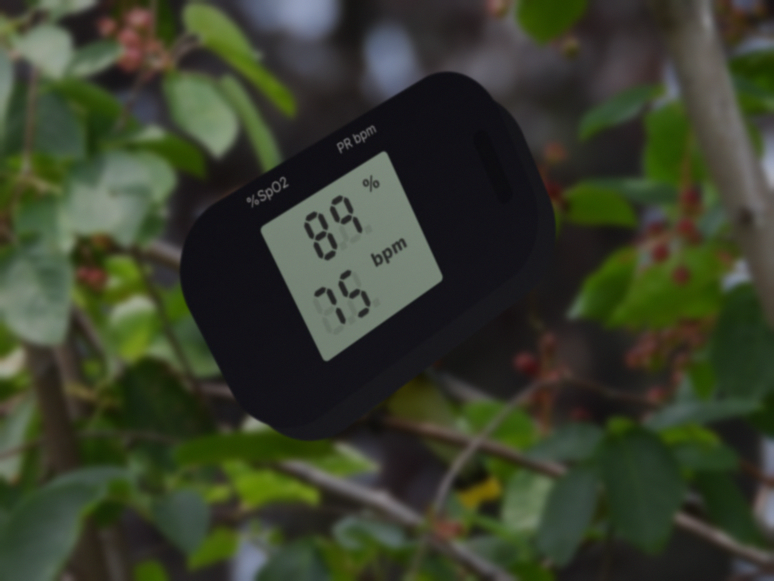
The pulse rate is 75bpm
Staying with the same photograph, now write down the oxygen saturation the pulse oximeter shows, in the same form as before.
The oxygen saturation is 89%
